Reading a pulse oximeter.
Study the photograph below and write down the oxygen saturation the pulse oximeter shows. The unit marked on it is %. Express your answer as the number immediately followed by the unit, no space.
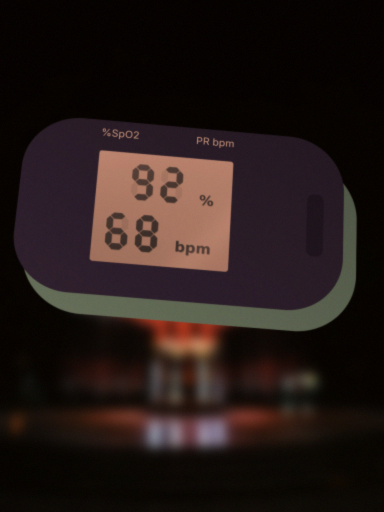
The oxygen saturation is 92%
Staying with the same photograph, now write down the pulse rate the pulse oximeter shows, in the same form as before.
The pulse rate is 68bpm
